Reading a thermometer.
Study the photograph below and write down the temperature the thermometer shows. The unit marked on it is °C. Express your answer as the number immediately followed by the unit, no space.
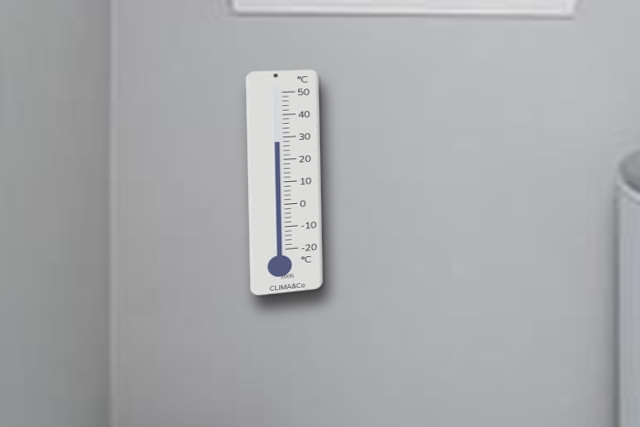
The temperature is 28°C
